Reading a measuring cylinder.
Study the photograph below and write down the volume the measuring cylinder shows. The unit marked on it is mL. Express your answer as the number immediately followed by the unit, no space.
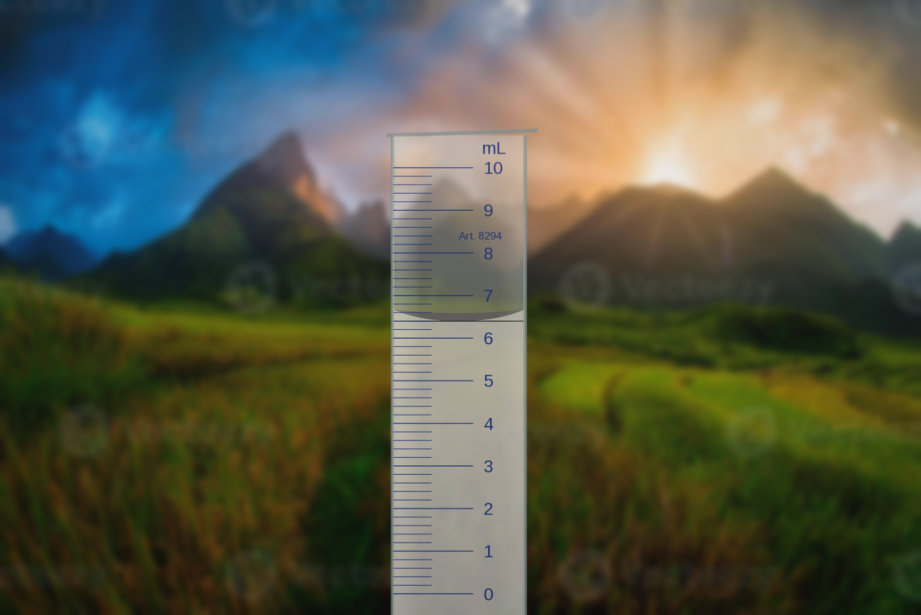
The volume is 6.4mL
